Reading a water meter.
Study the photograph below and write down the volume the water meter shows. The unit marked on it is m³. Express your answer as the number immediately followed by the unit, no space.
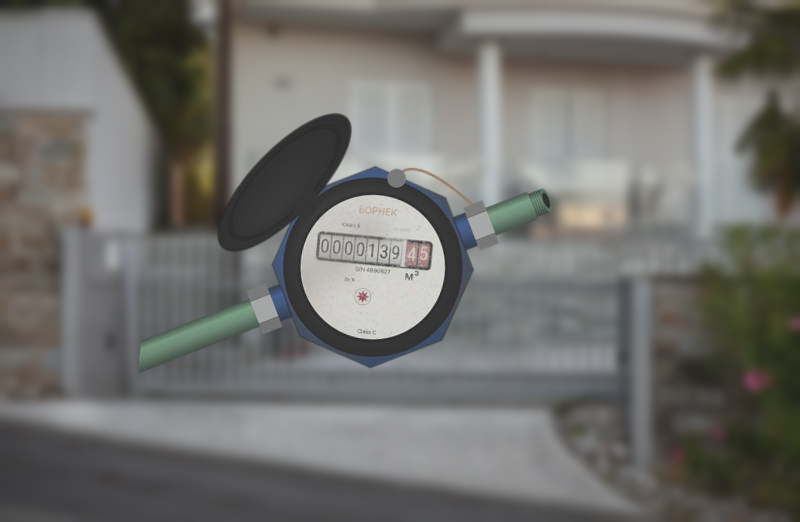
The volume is 139.45m³
